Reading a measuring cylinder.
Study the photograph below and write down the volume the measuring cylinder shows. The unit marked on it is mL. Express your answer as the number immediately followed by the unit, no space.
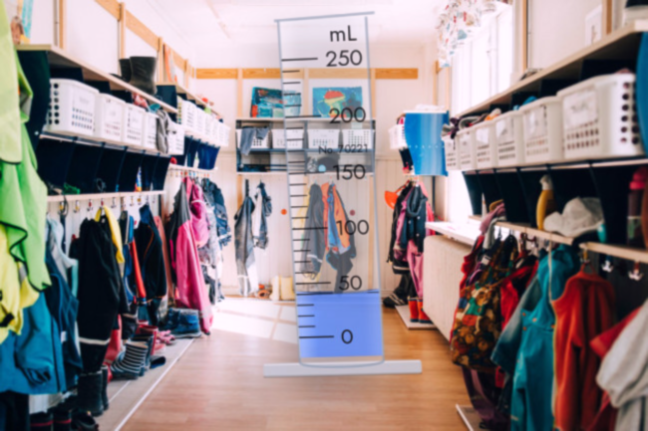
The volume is 40mL
